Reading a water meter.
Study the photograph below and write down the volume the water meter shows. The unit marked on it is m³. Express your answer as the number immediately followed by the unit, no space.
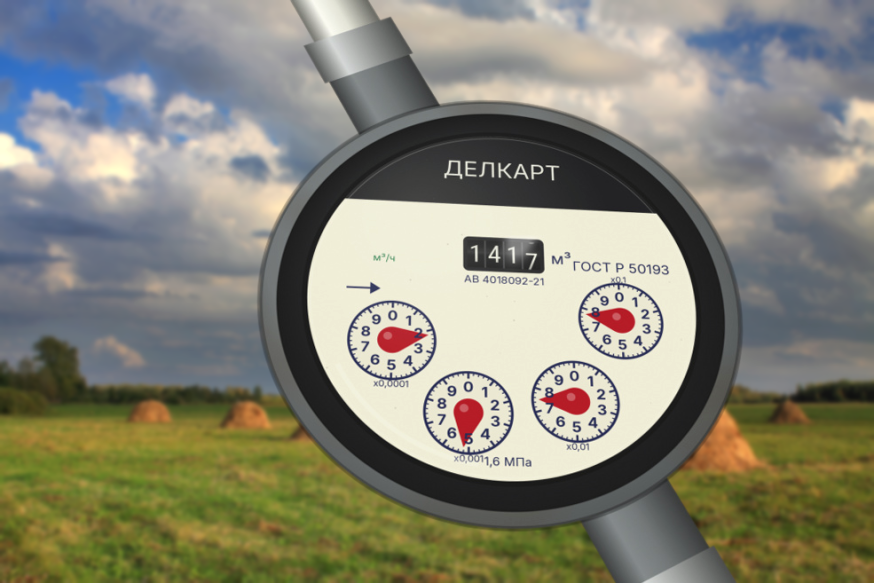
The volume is 1416.7752m³
